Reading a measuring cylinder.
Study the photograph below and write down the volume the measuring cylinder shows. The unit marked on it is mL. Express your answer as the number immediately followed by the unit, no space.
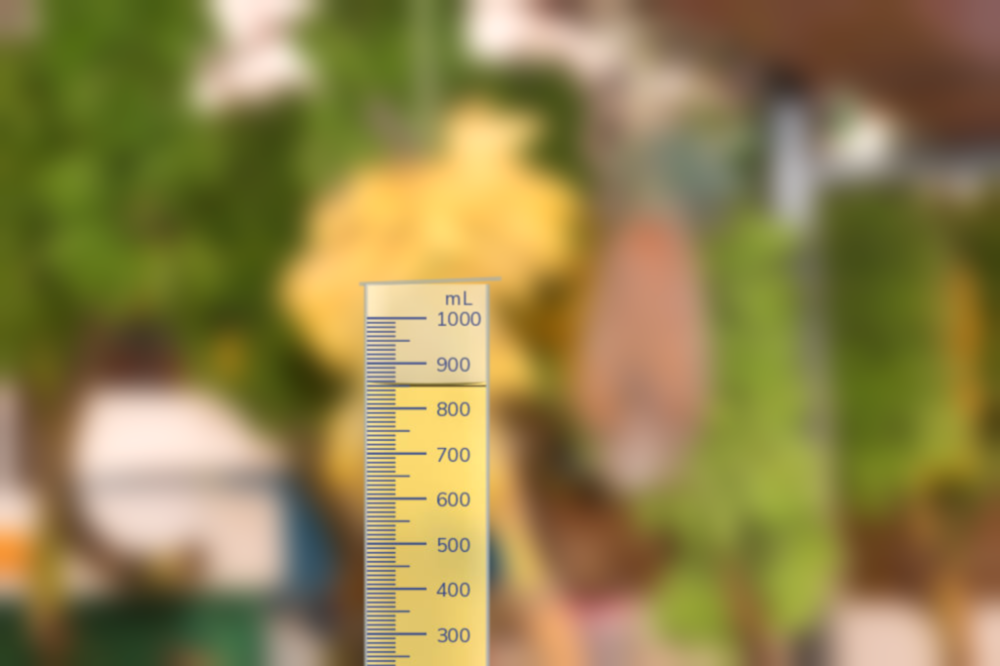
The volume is 850mL
